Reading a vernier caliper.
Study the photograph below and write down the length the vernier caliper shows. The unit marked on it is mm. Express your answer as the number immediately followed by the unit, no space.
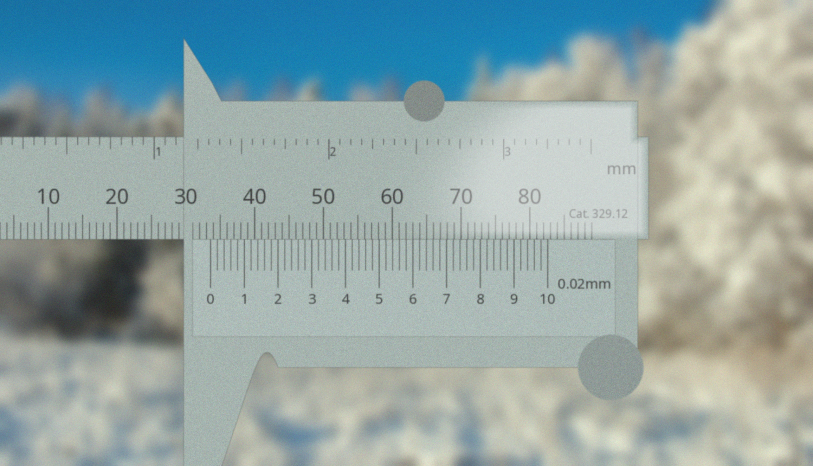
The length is 33.6mm
